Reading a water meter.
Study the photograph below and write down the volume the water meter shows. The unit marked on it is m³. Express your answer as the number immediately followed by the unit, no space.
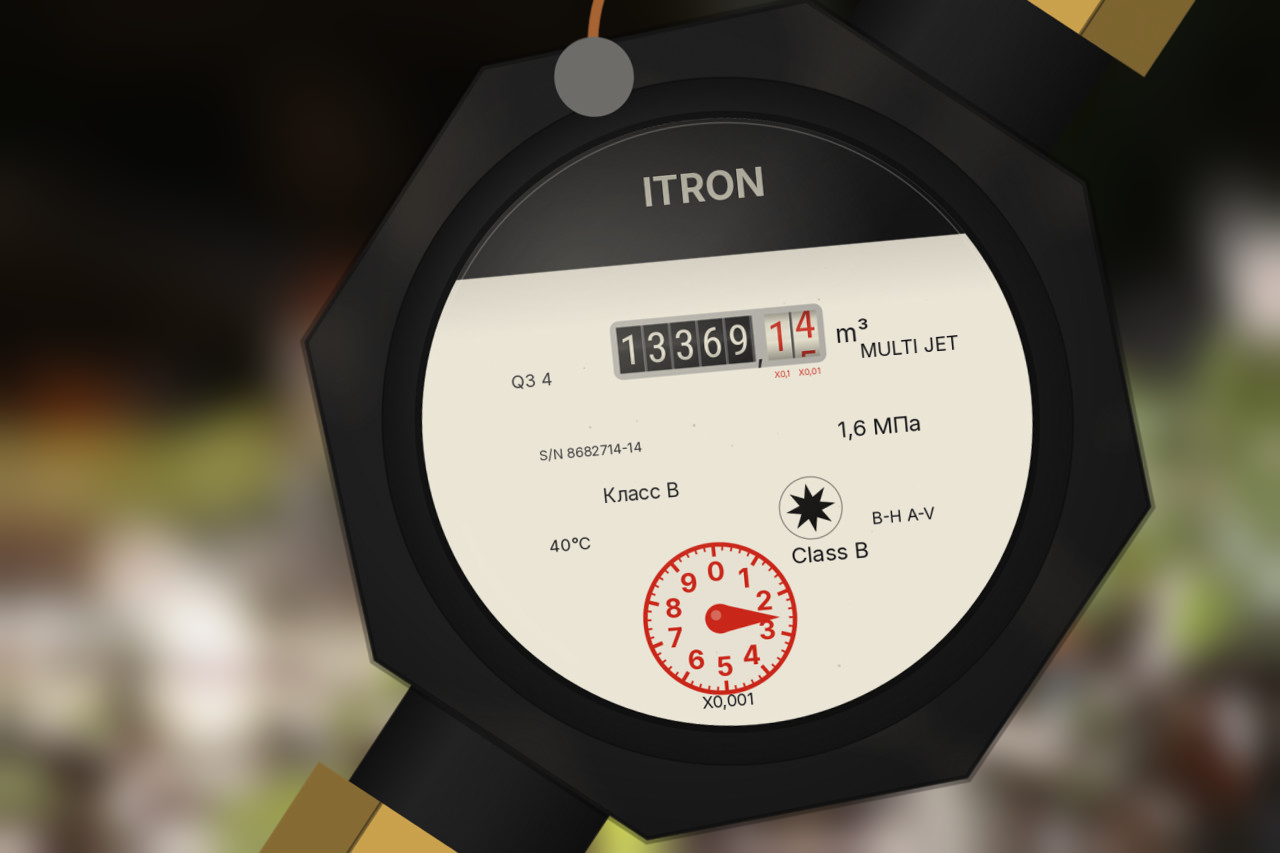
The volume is 13369.142m³
